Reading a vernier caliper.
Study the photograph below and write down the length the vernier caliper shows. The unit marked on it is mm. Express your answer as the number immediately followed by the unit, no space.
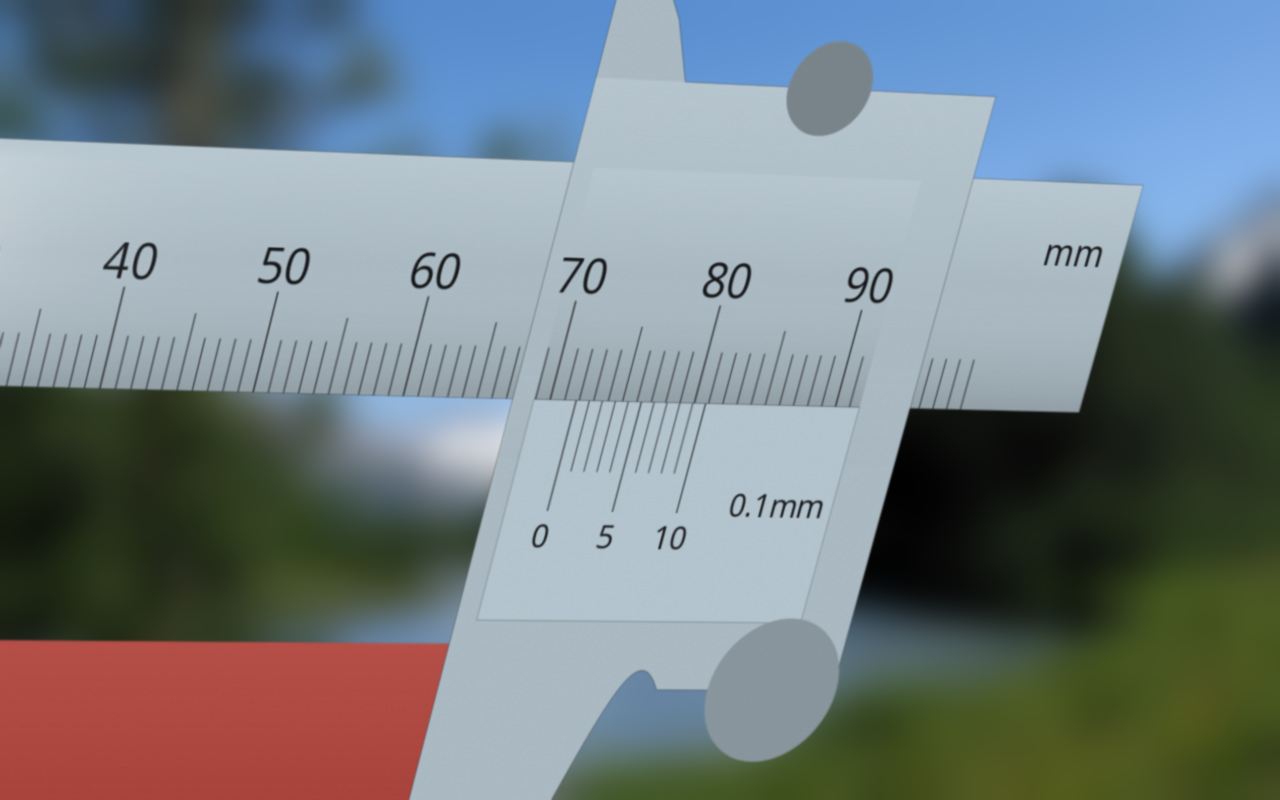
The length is 71.8mm
